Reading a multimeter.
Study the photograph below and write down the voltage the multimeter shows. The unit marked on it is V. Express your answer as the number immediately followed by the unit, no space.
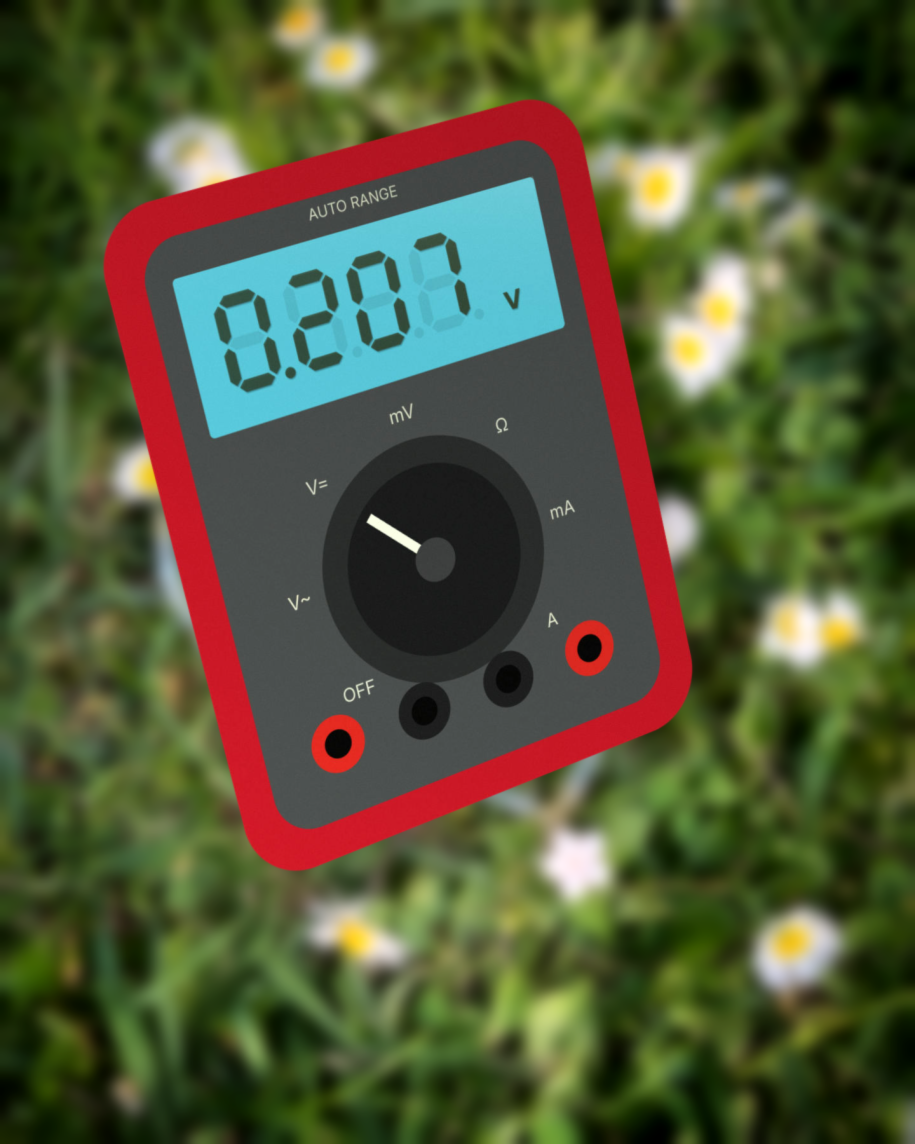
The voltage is 0.207V
